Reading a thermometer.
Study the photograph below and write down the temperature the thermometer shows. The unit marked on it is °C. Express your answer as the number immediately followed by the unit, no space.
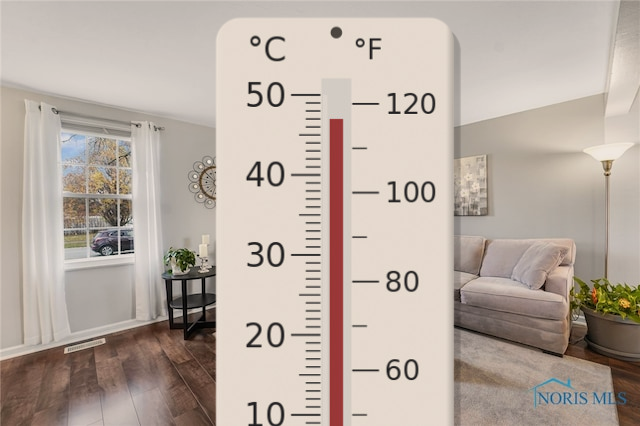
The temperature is 47°C
